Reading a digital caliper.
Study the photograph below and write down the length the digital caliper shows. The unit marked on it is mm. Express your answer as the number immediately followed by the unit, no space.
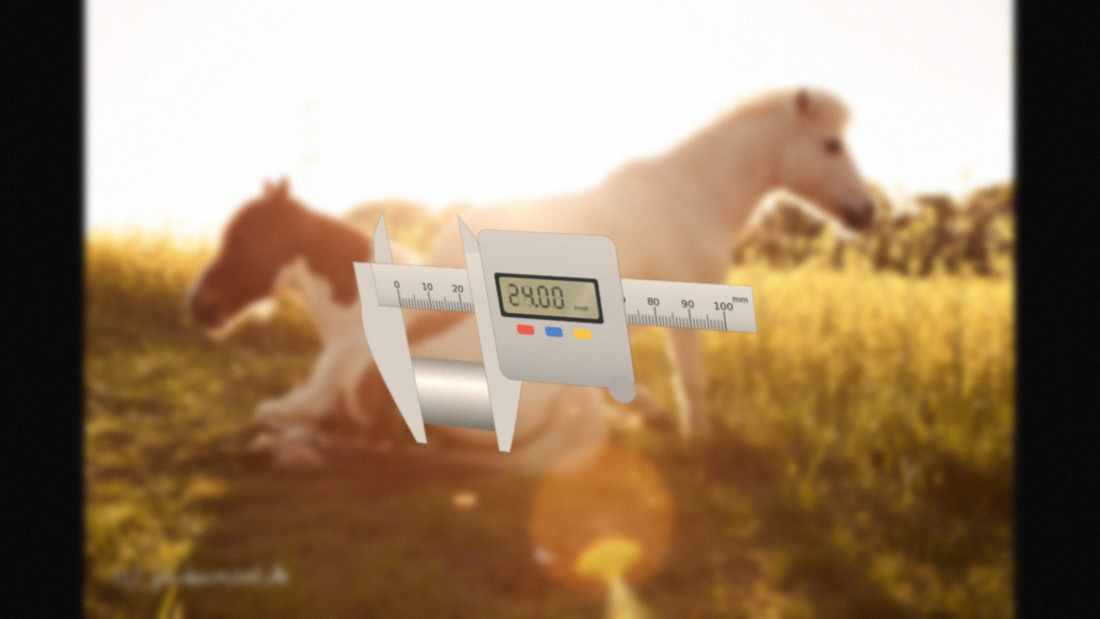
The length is 24.00mm
